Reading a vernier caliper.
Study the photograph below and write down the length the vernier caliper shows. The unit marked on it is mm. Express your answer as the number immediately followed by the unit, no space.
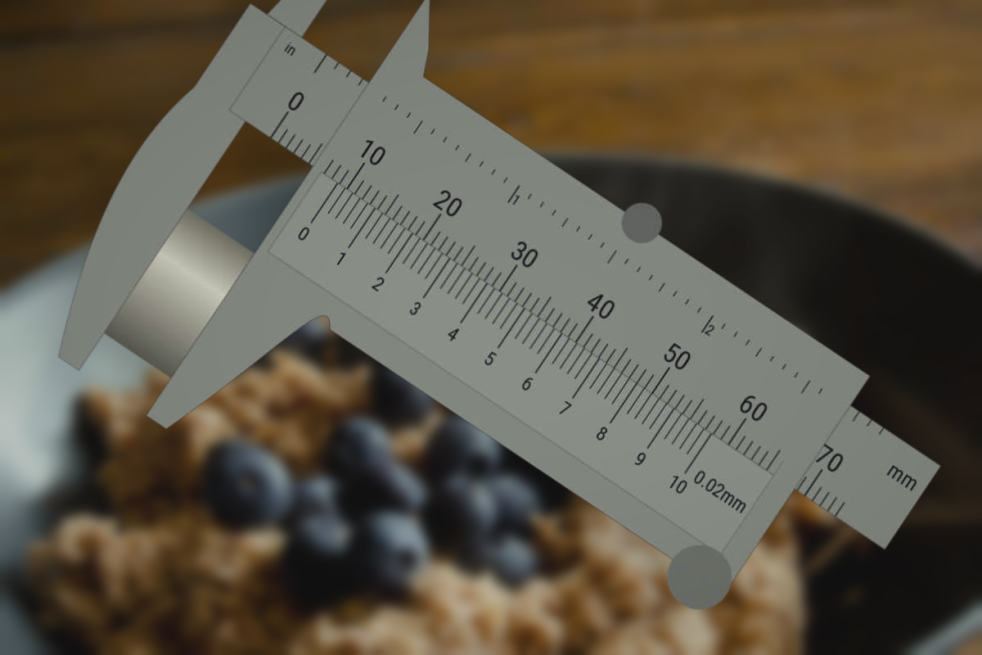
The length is 8.8mm
